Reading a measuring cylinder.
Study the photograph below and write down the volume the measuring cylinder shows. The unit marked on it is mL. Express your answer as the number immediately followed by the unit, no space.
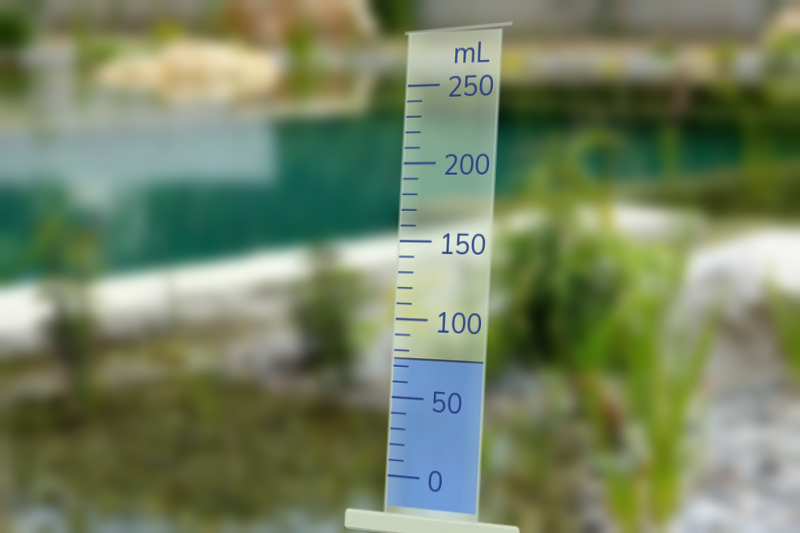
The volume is 75mL
